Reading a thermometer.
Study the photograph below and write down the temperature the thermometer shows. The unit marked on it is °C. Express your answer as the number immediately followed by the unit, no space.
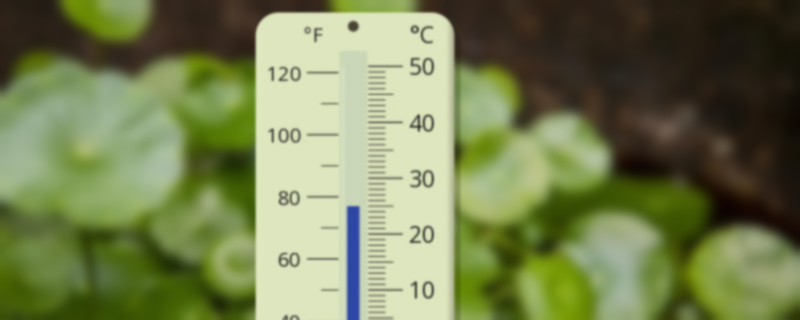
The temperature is 25°C
